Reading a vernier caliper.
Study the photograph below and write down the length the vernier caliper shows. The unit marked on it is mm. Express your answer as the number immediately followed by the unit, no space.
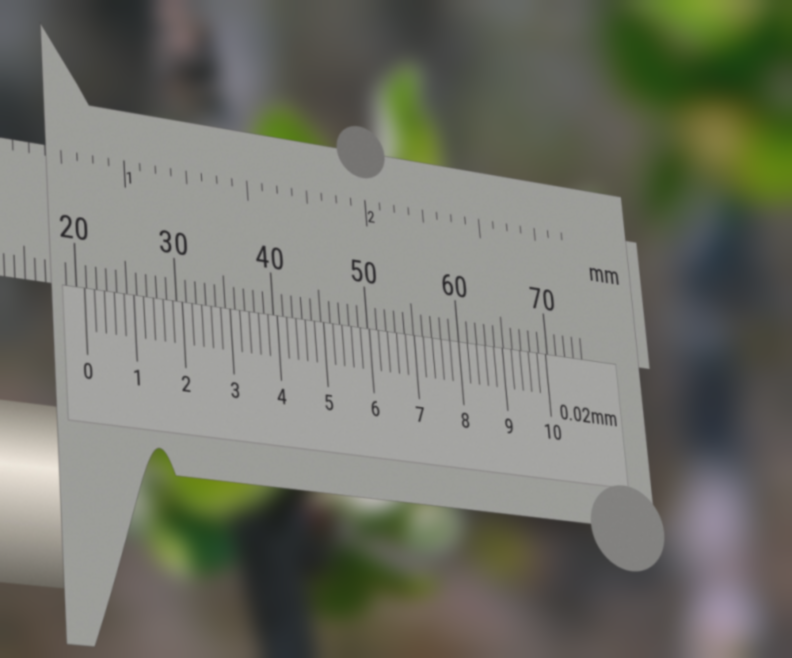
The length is 20.8mm
